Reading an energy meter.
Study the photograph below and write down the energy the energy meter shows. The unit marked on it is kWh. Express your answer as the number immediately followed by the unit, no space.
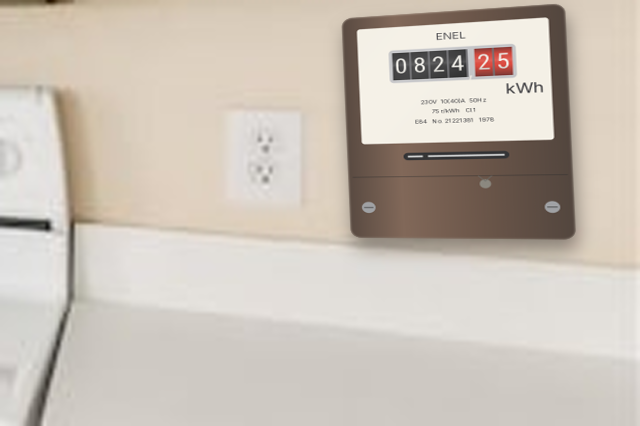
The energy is 824.25kWh
